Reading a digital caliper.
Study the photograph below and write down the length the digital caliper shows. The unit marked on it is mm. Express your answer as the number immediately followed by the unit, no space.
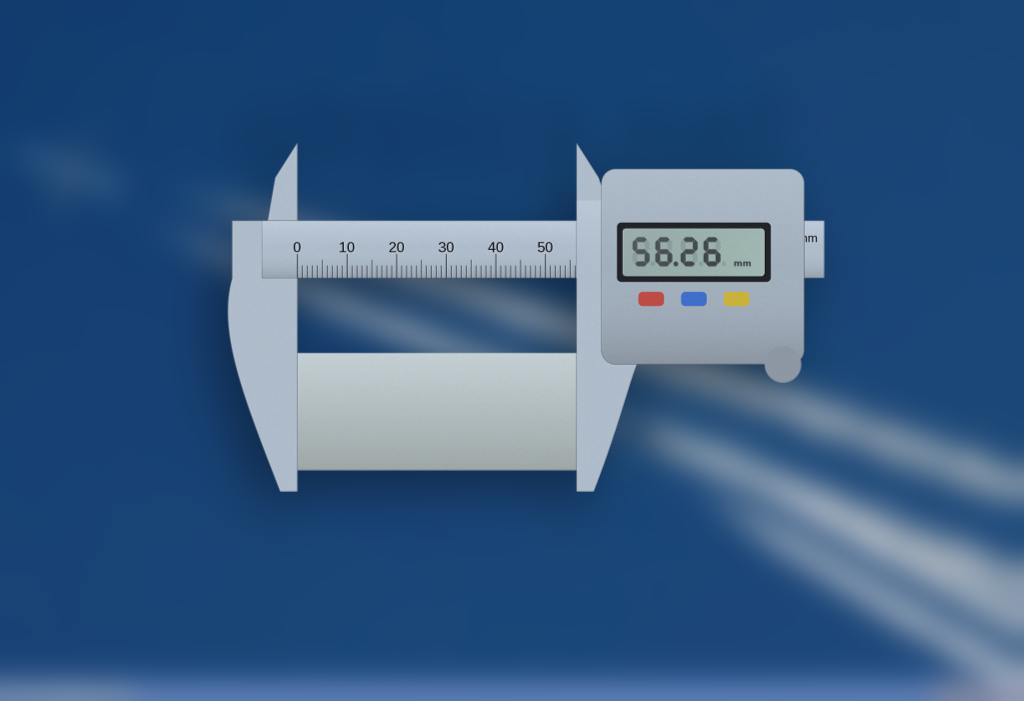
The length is 56.26mm
